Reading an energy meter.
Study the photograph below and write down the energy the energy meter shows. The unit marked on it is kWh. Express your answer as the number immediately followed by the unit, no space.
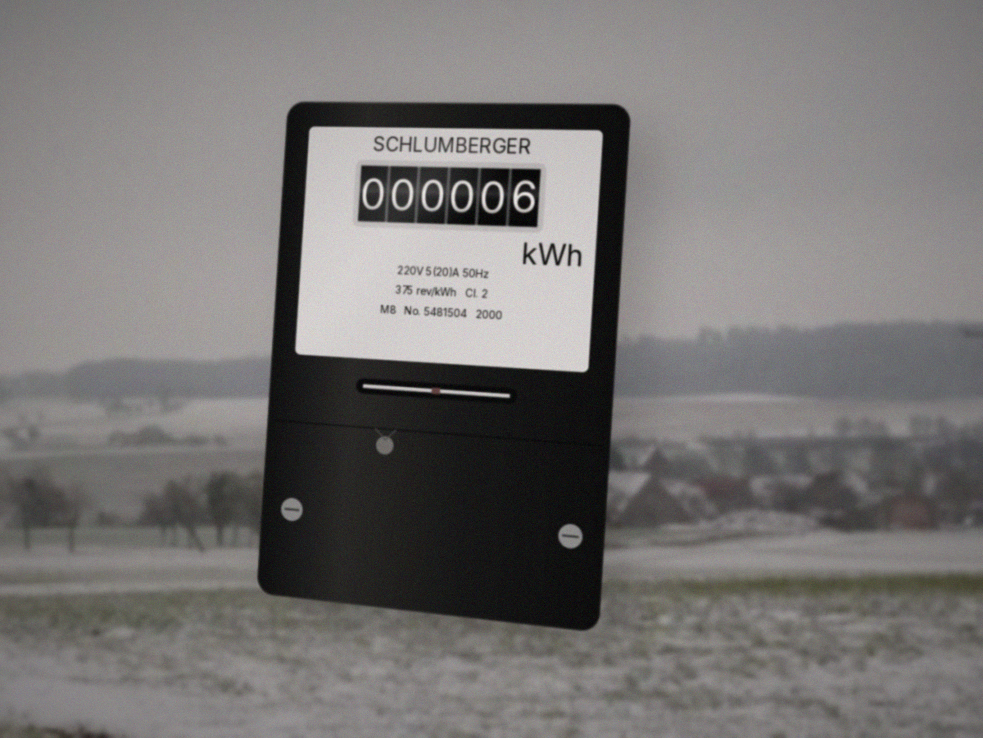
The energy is 6kWh
